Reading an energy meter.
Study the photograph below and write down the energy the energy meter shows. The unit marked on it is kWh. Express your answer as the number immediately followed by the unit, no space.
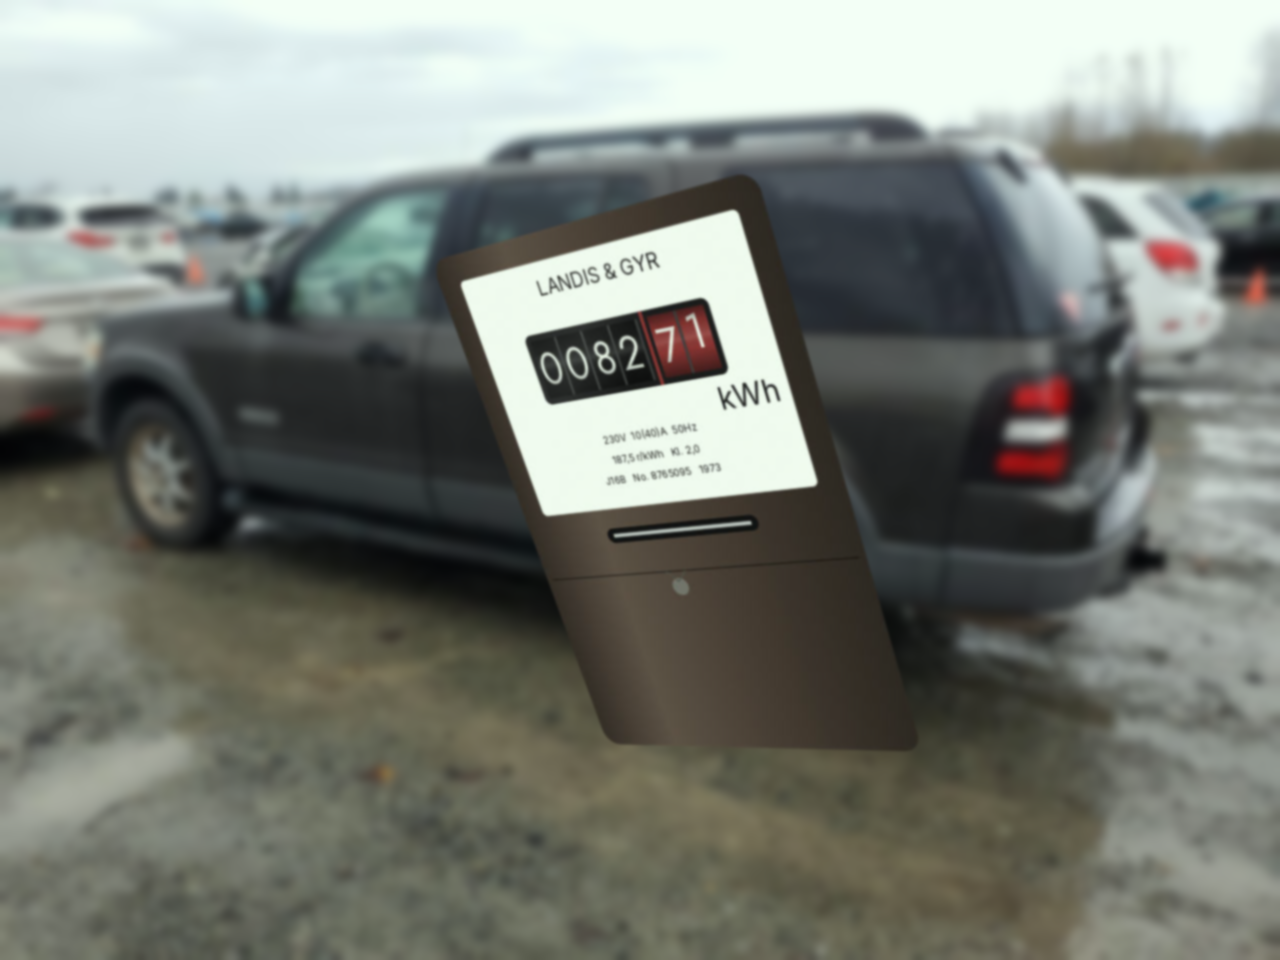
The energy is 82.71kWh
